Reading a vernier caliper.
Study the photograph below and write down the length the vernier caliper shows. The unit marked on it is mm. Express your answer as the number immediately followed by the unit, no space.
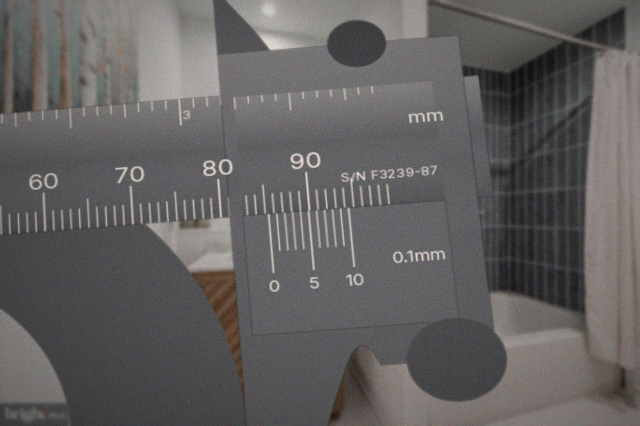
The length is 85.4mm
